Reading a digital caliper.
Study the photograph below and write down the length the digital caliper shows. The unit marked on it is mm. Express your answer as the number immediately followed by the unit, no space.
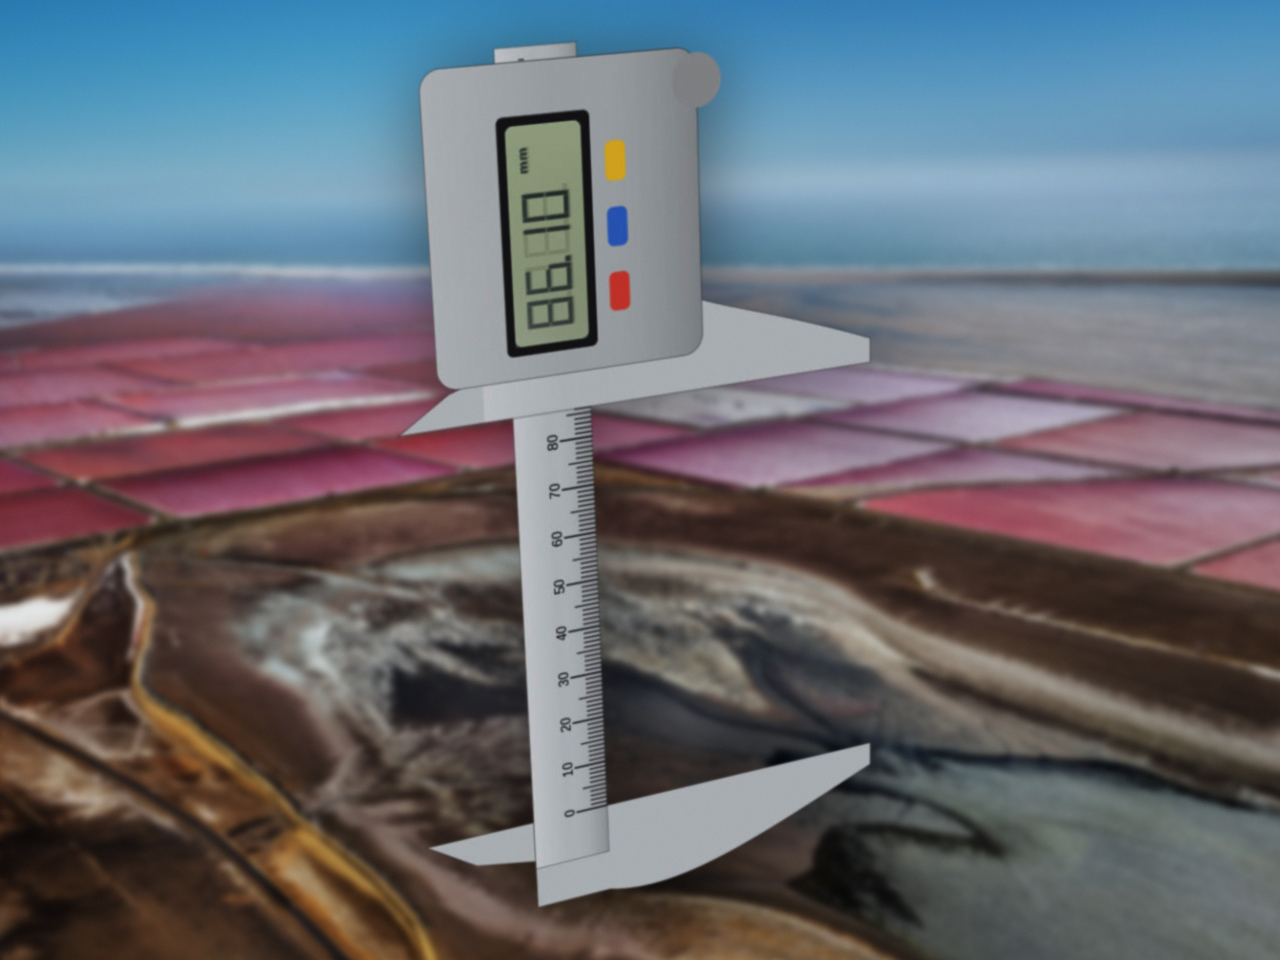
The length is 86.10mm
